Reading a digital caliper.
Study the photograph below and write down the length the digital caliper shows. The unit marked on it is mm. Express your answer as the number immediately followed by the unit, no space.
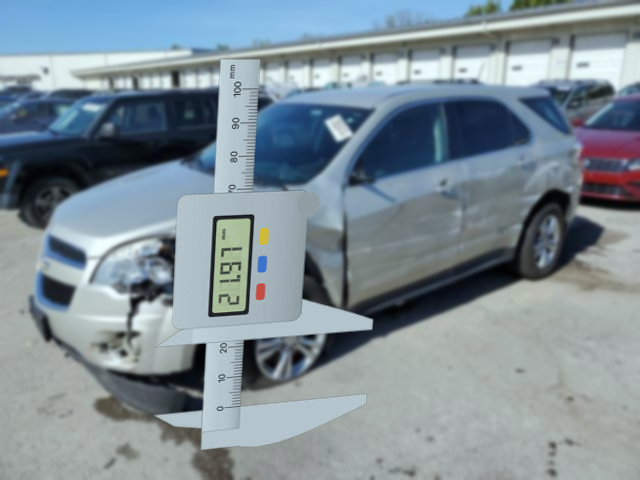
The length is 21.97mm
